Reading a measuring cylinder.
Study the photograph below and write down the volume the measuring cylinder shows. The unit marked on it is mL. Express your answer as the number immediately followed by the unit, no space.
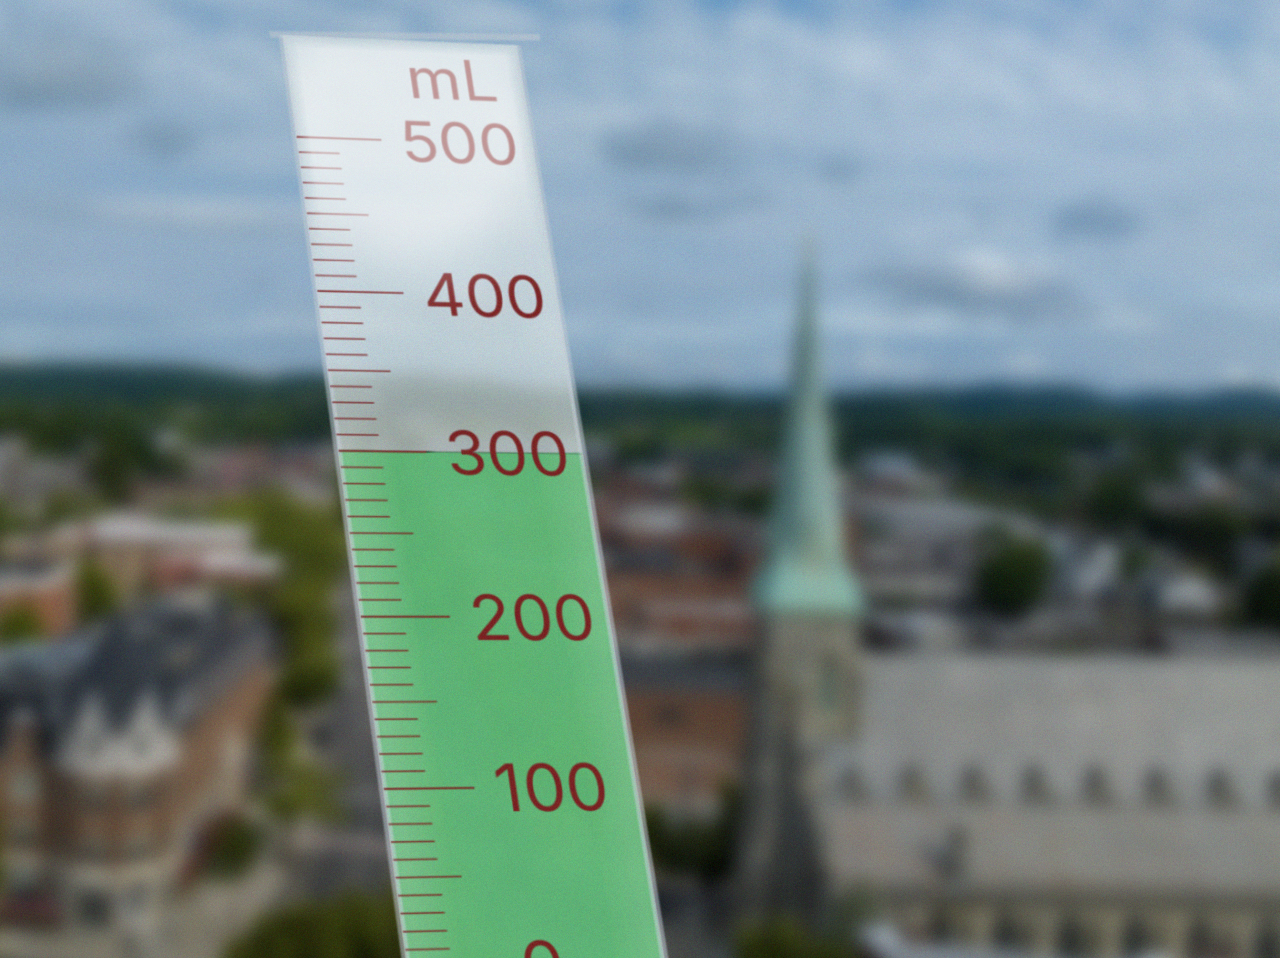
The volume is 300mL
